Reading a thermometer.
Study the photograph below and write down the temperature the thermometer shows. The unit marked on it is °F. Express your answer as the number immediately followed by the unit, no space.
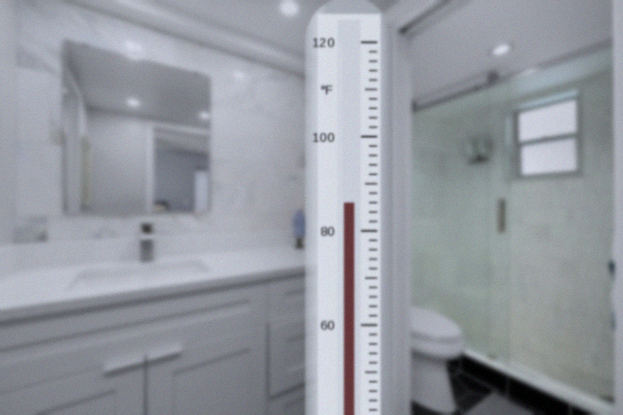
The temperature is 86°F
